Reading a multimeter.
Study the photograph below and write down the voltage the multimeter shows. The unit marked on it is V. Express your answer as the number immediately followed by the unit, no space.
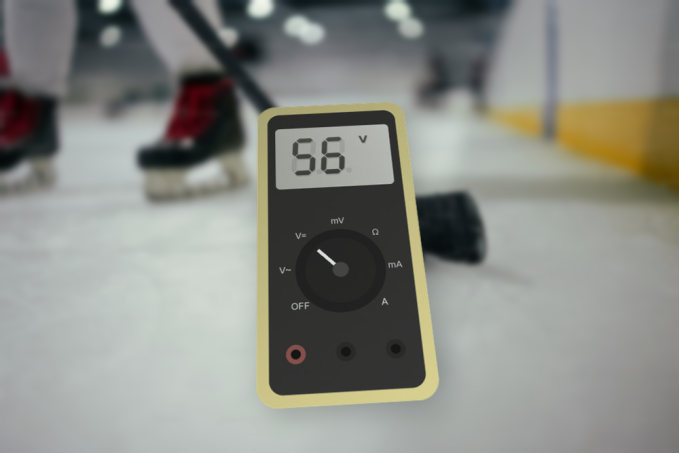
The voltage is 56V
